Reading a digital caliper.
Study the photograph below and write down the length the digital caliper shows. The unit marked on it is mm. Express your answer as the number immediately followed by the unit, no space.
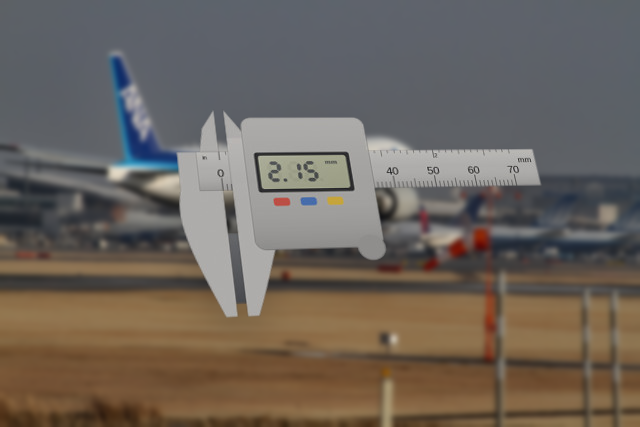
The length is 2.15mm
